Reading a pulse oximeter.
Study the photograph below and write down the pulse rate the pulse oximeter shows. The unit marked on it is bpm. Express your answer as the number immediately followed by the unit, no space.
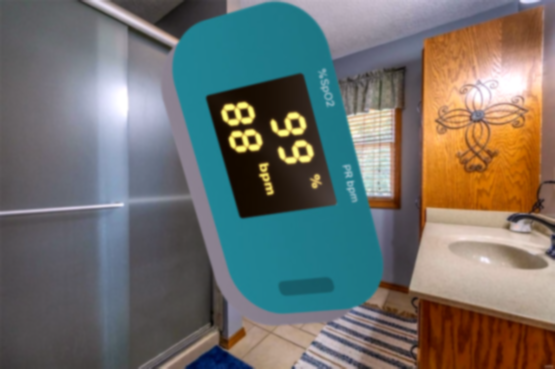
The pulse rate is 88bpm
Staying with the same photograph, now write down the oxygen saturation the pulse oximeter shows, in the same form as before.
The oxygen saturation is 99%
